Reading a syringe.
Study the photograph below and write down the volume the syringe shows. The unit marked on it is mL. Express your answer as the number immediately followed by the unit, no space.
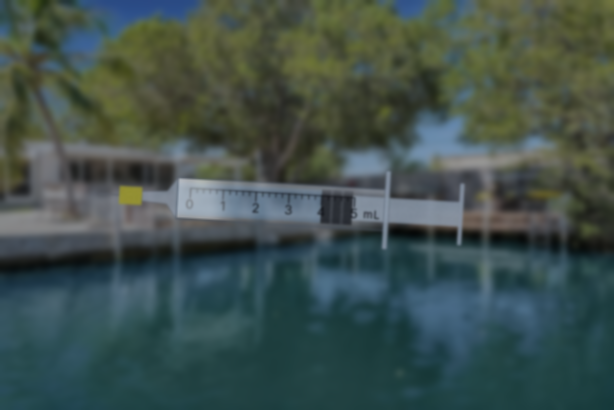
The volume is 4mL
